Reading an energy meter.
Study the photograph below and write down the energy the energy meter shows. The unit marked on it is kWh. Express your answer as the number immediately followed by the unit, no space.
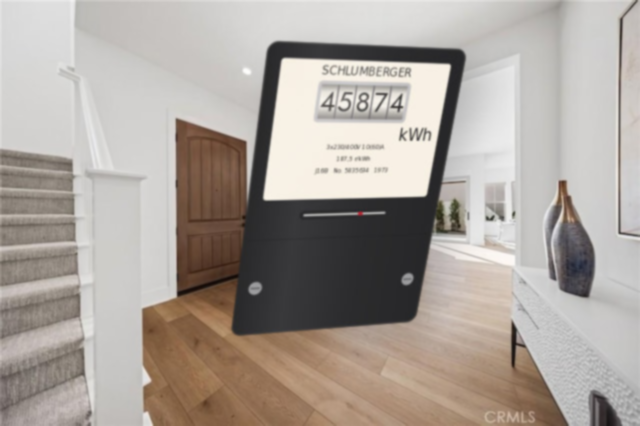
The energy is 45874kWh
